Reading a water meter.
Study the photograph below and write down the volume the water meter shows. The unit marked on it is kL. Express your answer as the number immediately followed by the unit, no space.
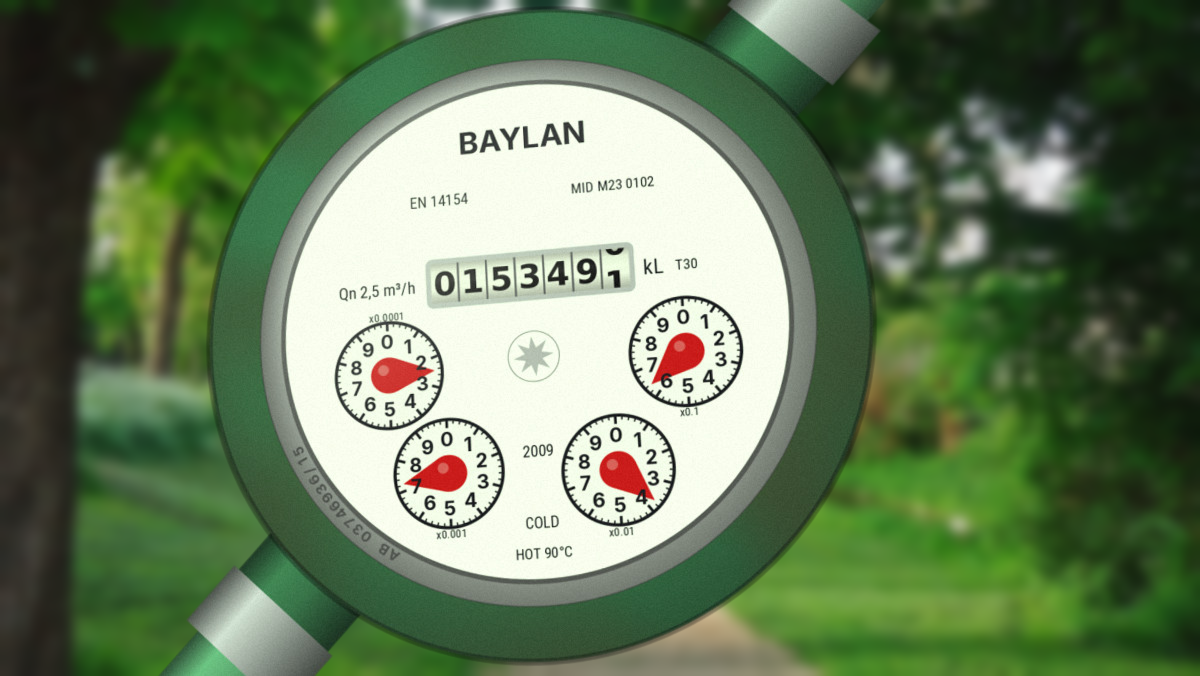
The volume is 153490.6372kL
